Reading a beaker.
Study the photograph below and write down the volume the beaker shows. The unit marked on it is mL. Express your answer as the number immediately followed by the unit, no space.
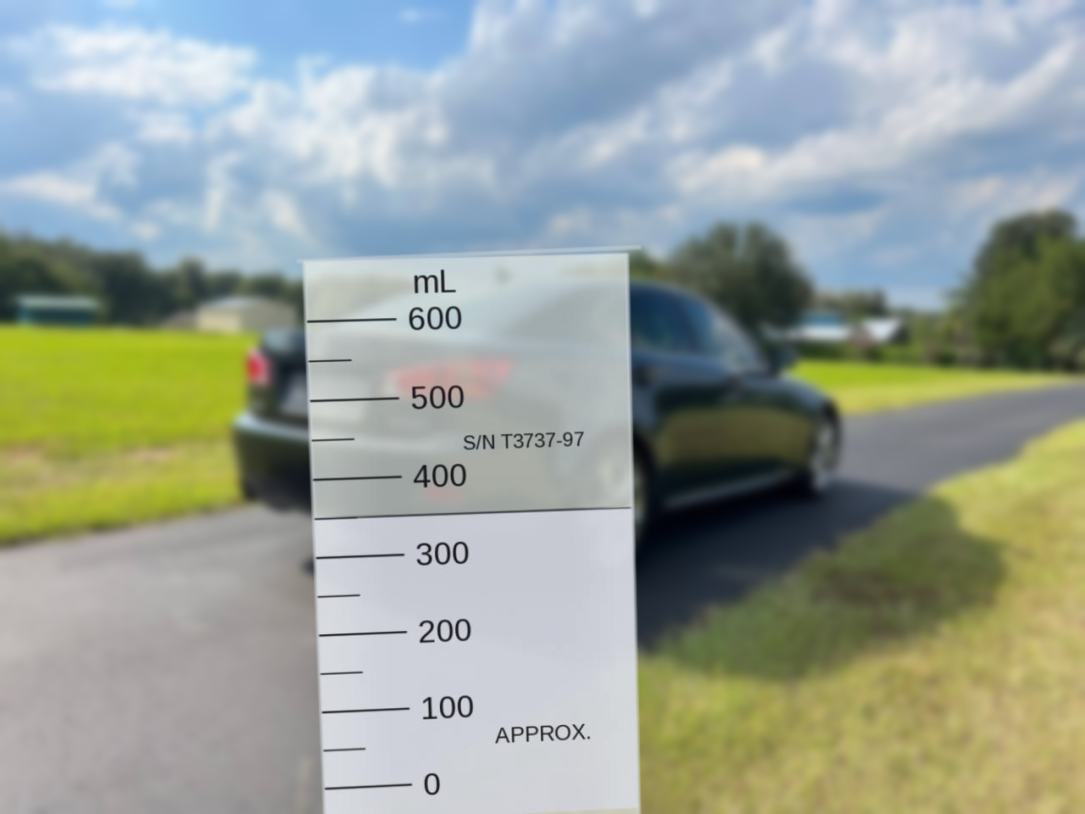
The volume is 350mL
